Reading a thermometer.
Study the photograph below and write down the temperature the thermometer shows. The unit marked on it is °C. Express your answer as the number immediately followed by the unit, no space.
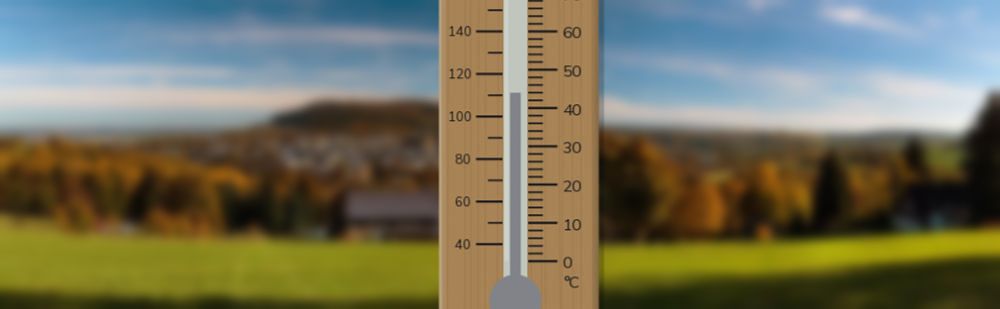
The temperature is 44°C
